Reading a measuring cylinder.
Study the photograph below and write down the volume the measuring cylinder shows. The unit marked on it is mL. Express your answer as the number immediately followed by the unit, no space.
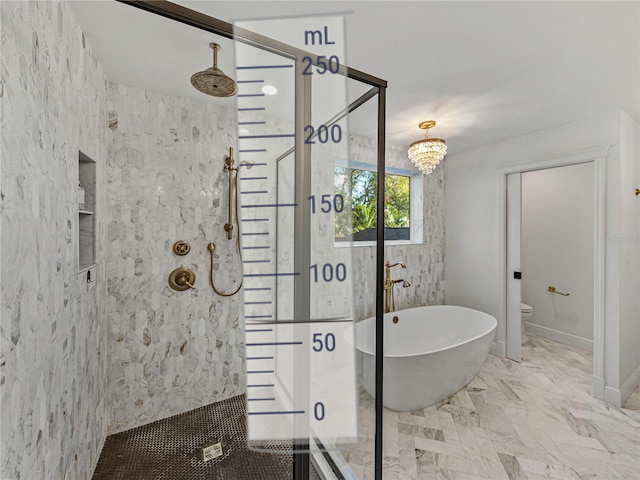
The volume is 65mL
